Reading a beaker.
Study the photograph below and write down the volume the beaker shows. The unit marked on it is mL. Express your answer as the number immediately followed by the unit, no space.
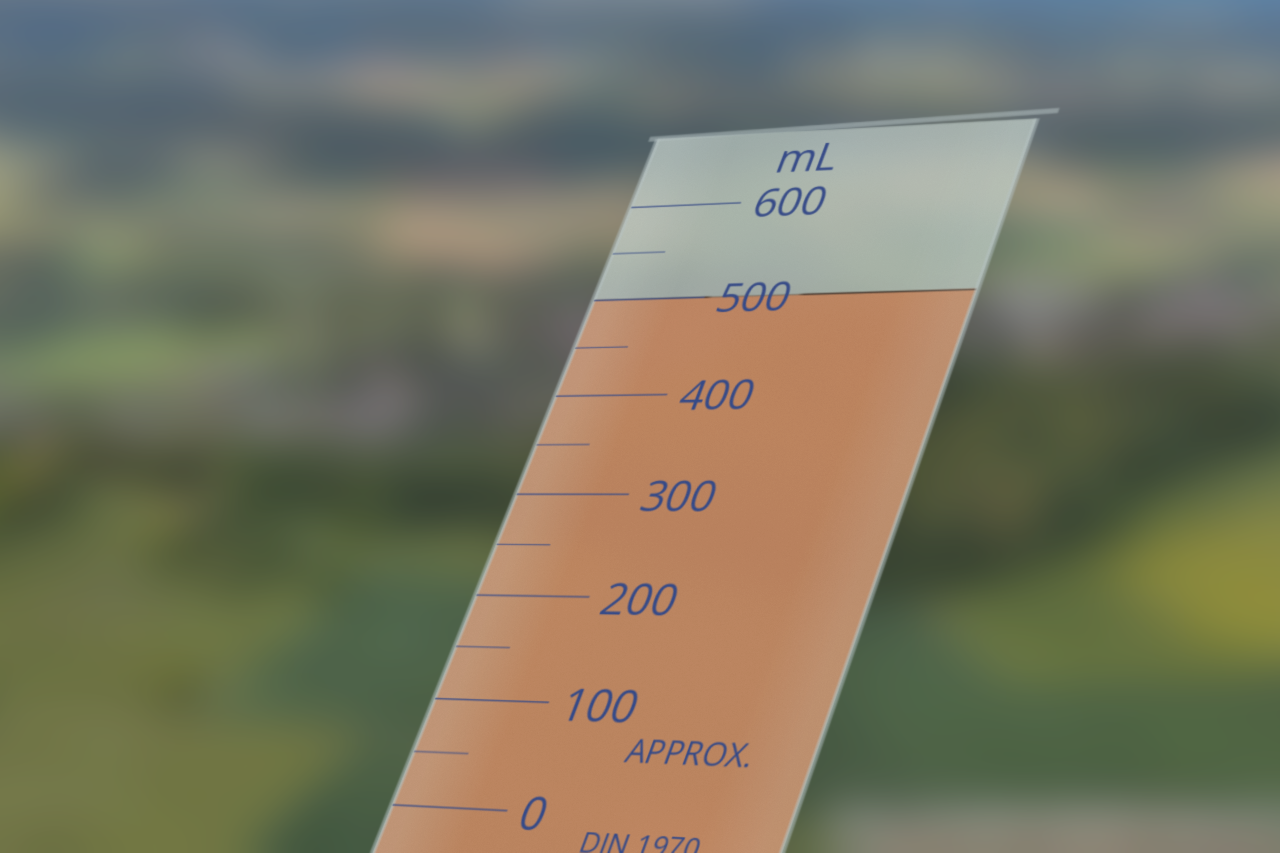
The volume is 500mL
